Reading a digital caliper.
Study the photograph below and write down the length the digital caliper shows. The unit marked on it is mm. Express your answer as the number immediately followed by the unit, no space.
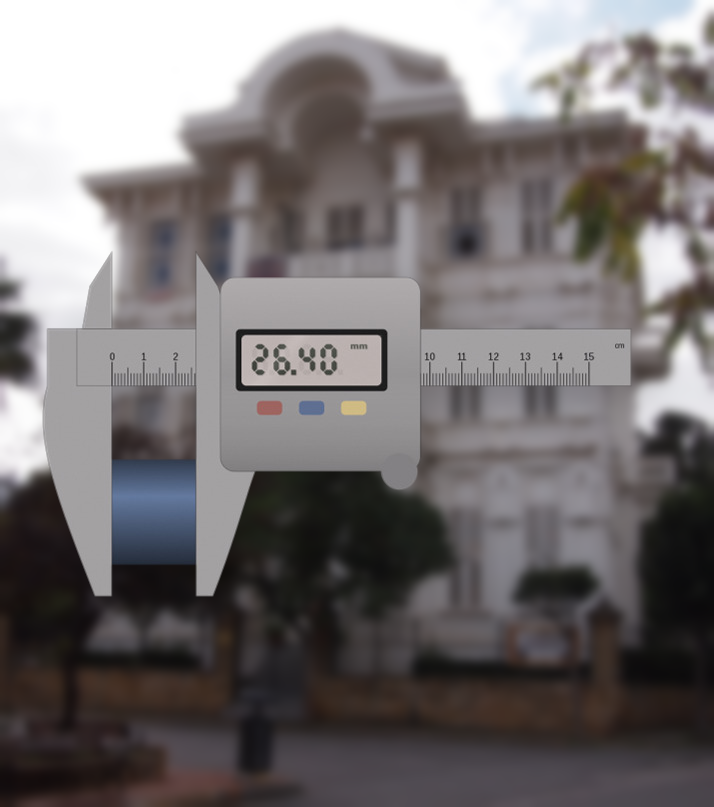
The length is 26.40mm
